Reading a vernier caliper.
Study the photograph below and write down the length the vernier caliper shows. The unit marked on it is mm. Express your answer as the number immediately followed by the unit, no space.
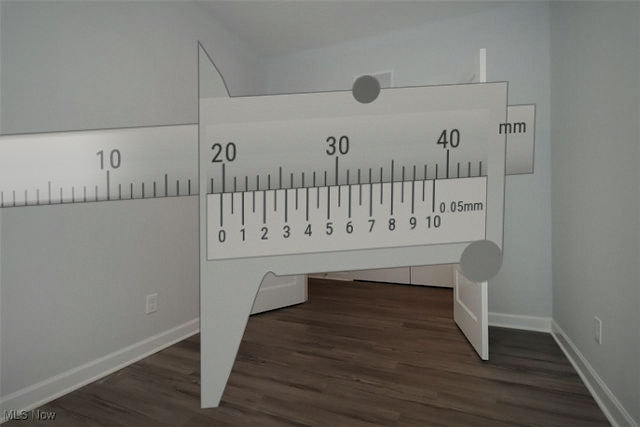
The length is 19.8mm
